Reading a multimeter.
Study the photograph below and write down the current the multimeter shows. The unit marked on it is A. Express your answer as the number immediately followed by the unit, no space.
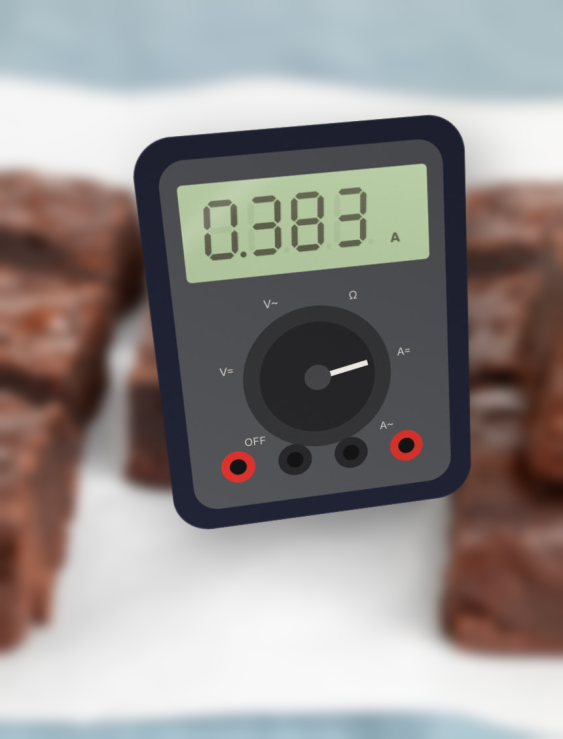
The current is 0.383A
